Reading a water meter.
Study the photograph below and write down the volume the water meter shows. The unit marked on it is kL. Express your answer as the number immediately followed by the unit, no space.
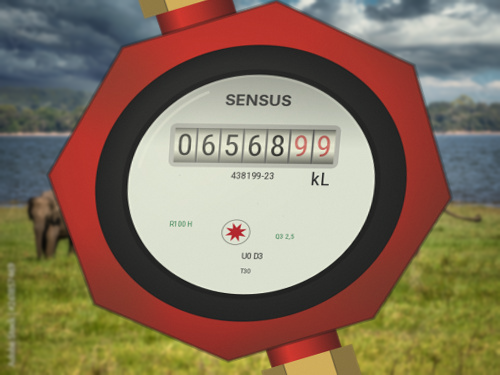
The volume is 6568.99kL
